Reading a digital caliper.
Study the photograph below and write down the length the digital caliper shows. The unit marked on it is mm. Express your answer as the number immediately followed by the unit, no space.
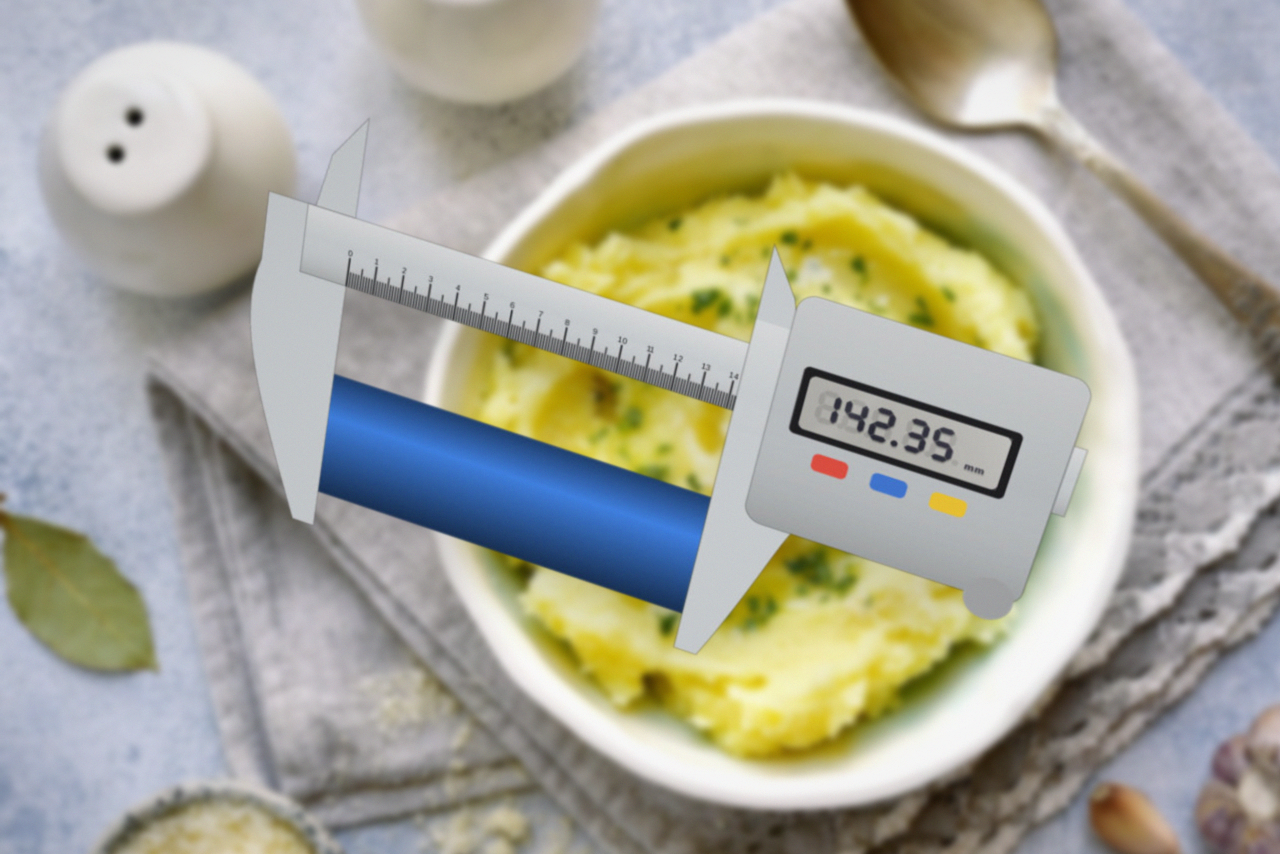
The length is 142.35mm
